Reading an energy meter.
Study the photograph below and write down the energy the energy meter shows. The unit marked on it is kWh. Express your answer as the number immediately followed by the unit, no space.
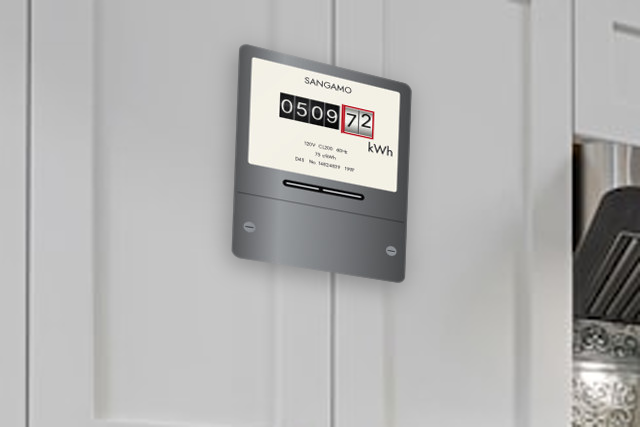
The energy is 509.72kWh
